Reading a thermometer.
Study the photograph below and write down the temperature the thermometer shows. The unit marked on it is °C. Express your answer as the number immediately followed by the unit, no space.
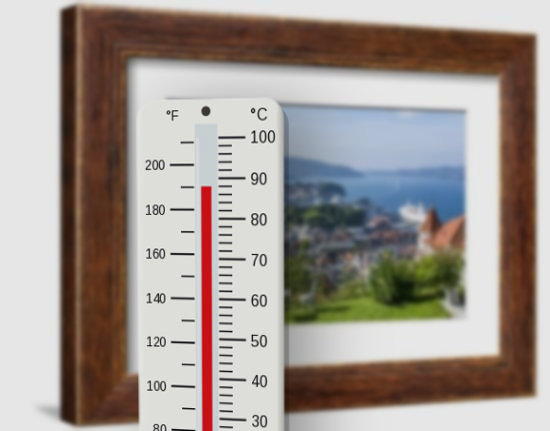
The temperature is 88°C
